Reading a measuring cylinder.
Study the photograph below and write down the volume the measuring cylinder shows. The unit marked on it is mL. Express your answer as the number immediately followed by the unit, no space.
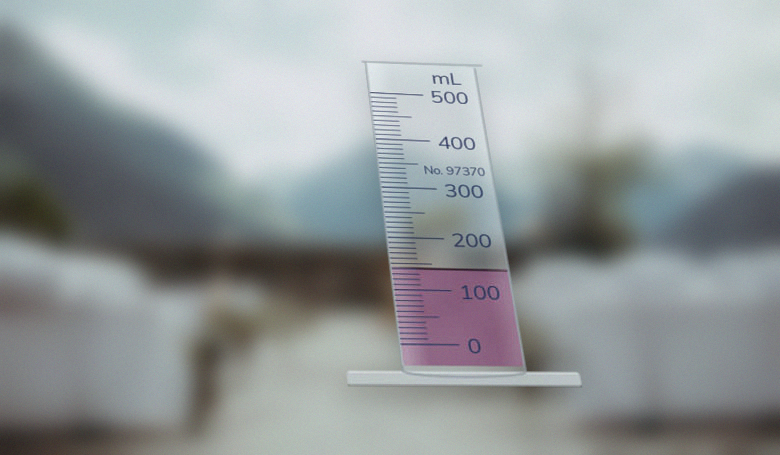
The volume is 140mL
